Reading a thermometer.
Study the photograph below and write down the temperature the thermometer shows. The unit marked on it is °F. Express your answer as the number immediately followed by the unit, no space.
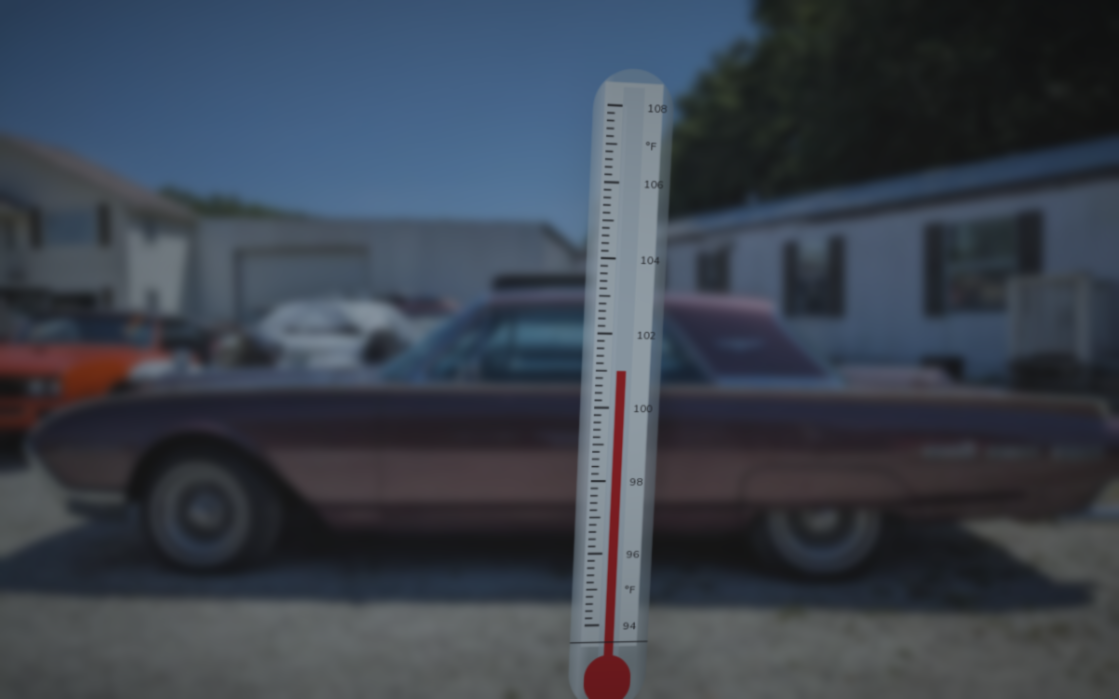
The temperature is 101°F
